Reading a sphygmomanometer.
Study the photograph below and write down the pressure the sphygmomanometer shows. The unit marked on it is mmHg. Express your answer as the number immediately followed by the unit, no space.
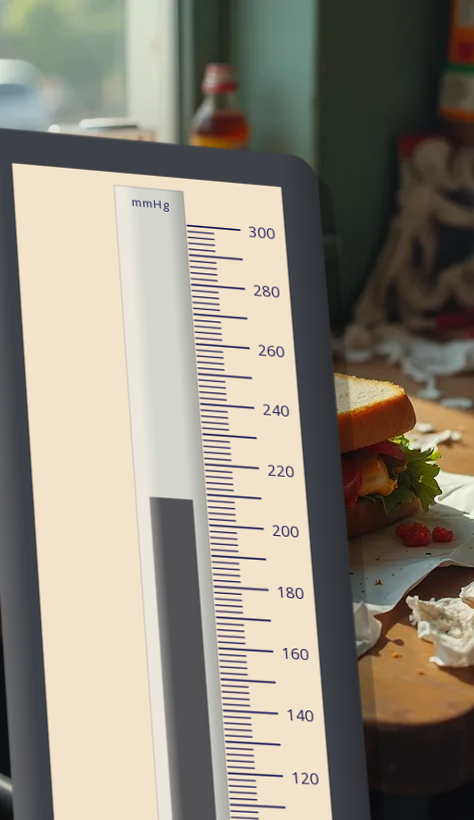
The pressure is 208mmHg
